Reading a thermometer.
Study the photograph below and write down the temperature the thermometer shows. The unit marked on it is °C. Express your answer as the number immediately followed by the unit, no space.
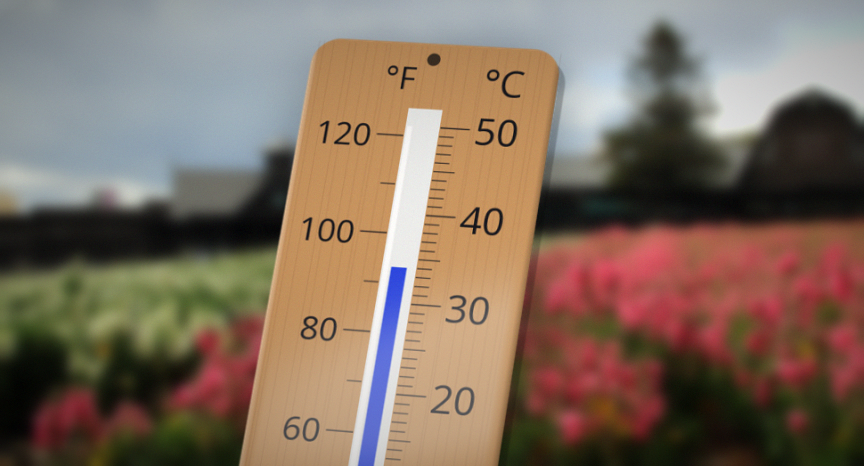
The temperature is 34°C
